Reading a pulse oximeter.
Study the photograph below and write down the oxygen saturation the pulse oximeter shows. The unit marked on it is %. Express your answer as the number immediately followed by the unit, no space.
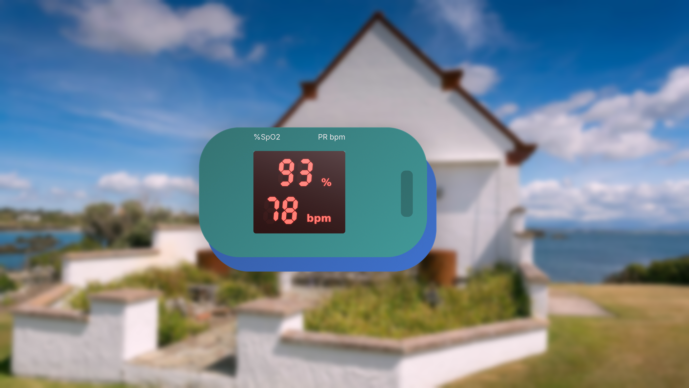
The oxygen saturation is 93%
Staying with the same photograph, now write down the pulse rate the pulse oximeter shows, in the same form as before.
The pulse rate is 78bpm
